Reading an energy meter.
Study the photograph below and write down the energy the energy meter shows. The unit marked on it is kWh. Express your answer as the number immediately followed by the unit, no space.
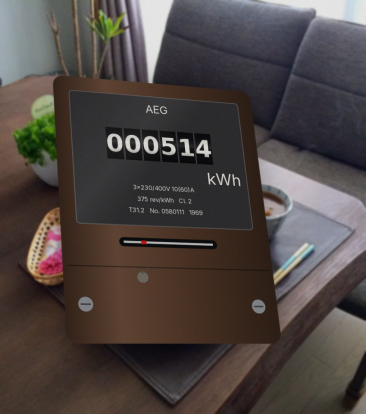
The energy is 514kWh
